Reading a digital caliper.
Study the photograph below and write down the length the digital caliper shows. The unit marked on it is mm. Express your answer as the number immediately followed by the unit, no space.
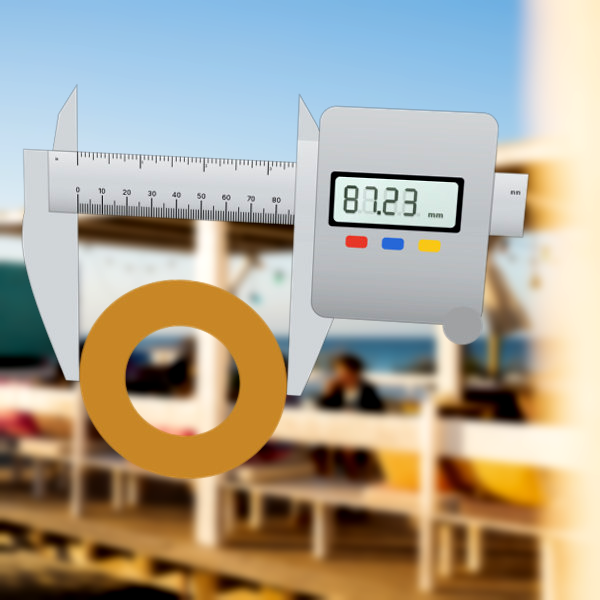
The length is 87.23mm
